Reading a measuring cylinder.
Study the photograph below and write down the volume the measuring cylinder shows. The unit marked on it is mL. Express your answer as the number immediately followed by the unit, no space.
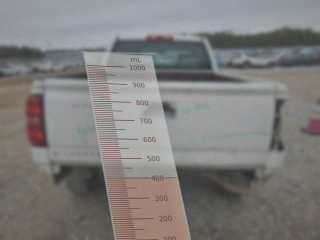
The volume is 400mL
